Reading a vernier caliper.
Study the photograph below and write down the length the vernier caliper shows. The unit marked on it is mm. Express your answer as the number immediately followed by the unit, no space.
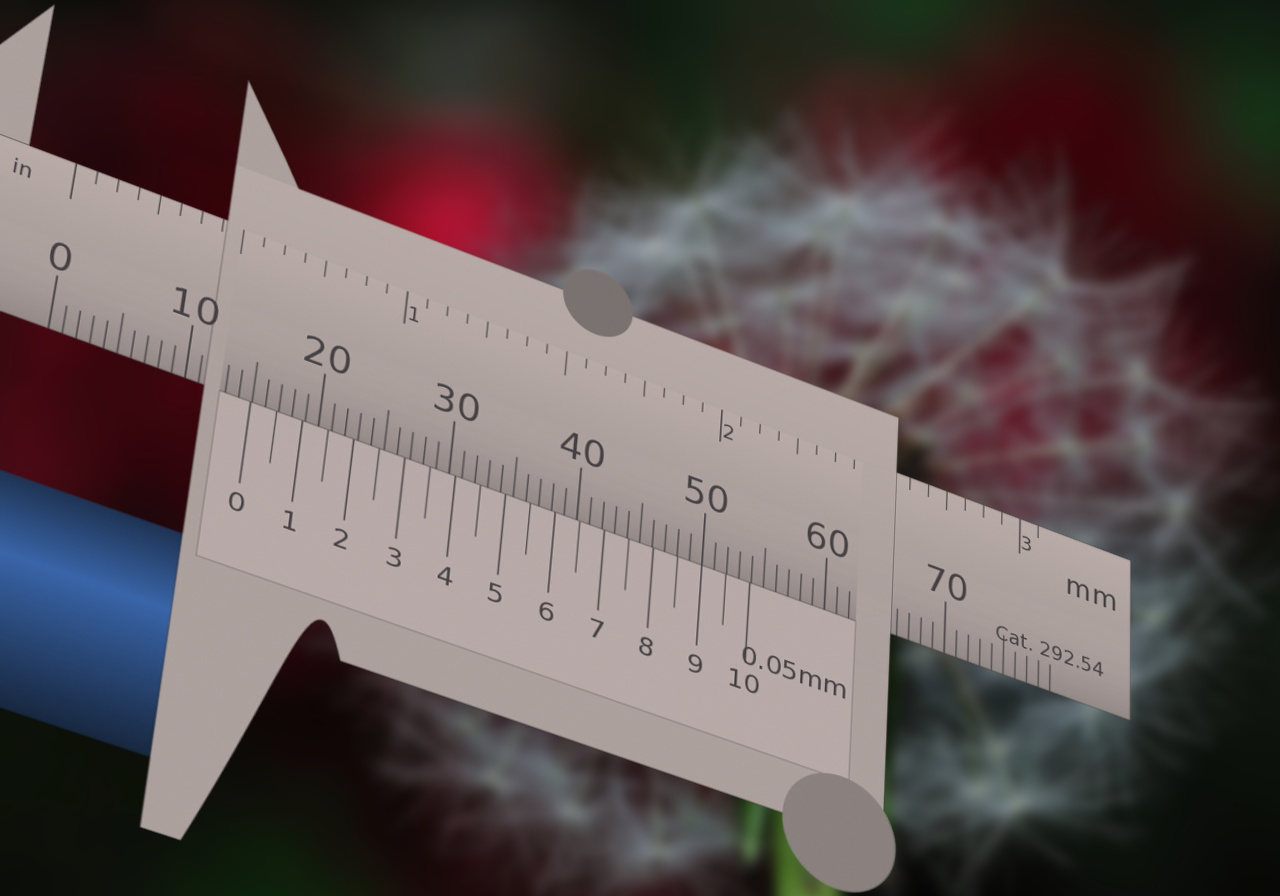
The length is 14.9mm
